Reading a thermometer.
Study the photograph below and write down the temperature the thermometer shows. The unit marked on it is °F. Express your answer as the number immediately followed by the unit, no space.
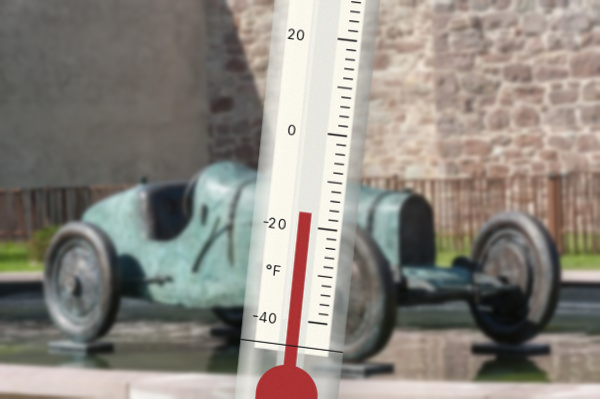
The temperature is -17°F
